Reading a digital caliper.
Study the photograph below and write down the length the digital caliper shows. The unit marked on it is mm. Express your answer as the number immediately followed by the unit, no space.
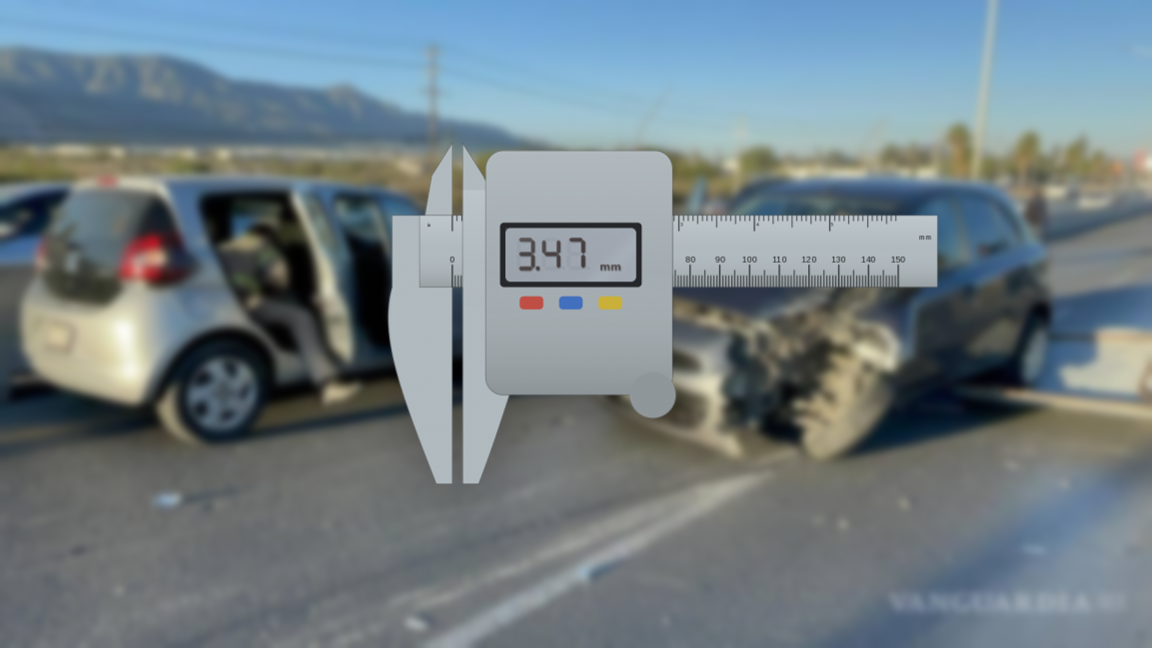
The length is 3.47mm
